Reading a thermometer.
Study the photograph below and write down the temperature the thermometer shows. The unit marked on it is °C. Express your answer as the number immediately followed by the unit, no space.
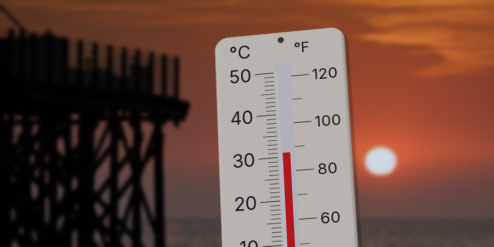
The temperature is 31°C
